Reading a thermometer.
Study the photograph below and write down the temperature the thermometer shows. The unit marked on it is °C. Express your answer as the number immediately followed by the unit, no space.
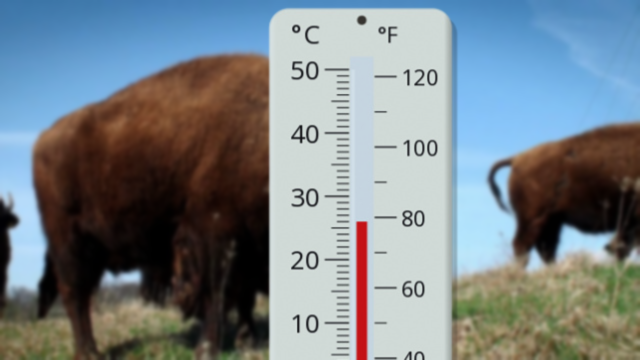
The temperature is 26°C
